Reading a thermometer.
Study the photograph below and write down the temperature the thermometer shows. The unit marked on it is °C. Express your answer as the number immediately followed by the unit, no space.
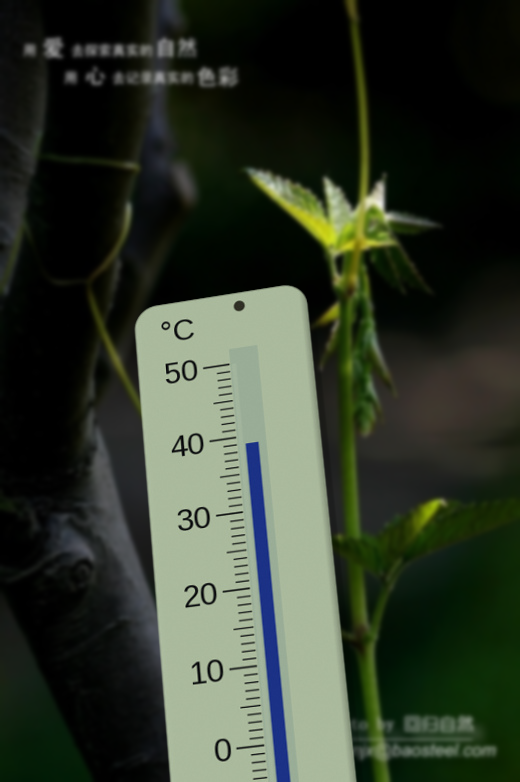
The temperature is 39°C
